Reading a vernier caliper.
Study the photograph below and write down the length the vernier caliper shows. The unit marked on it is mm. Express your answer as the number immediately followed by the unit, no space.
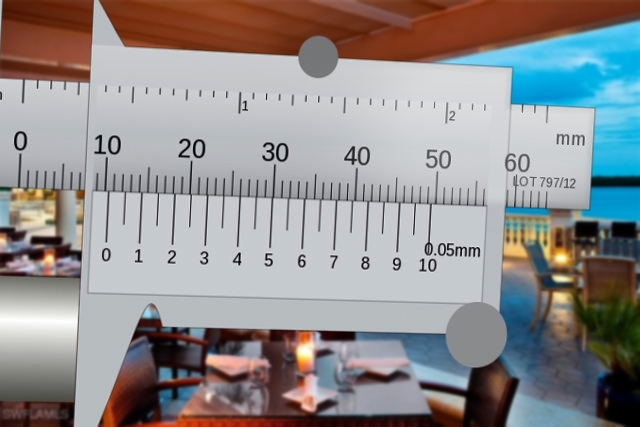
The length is 10.4mm
